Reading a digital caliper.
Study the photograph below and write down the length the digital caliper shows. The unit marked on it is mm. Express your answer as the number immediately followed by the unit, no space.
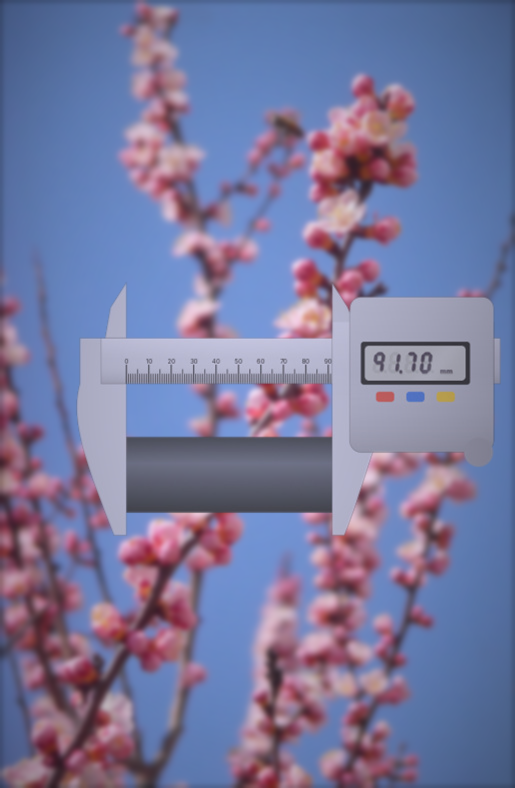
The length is 91.70mm
